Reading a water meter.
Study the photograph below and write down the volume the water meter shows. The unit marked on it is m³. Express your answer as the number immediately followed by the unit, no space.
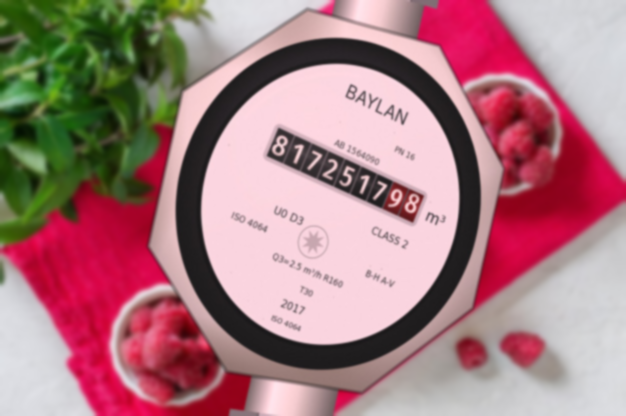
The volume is 8172517.98m³
